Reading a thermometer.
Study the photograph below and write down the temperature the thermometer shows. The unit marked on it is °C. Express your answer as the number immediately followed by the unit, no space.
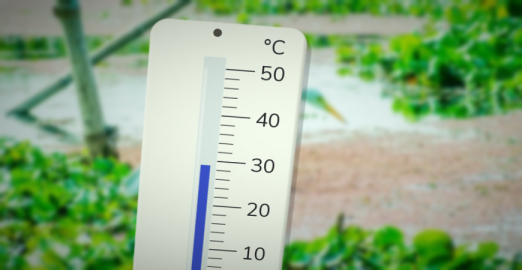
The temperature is 29°C
